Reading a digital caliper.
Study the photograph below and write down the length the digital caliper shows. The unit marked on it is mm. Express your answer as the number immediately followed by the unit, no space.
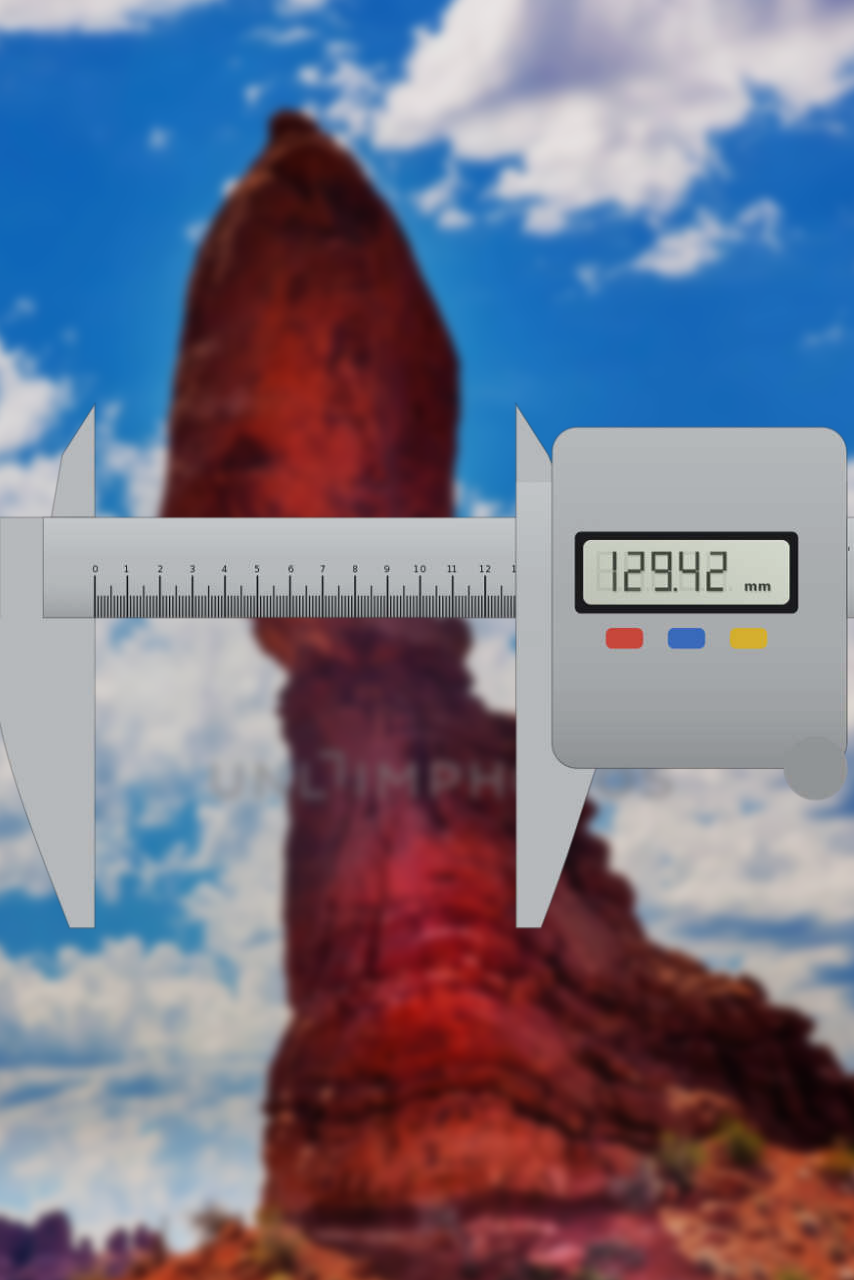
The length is 129.42mm
